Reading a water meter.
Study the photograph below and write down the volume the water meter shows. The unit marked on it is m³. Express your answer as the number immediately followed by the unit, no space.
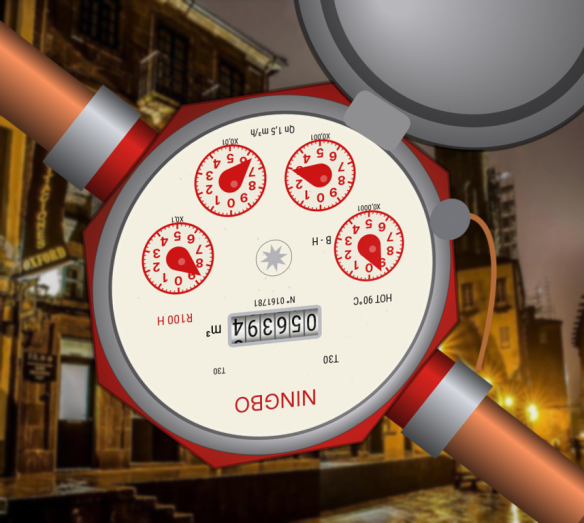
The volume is 56393.8629m³
